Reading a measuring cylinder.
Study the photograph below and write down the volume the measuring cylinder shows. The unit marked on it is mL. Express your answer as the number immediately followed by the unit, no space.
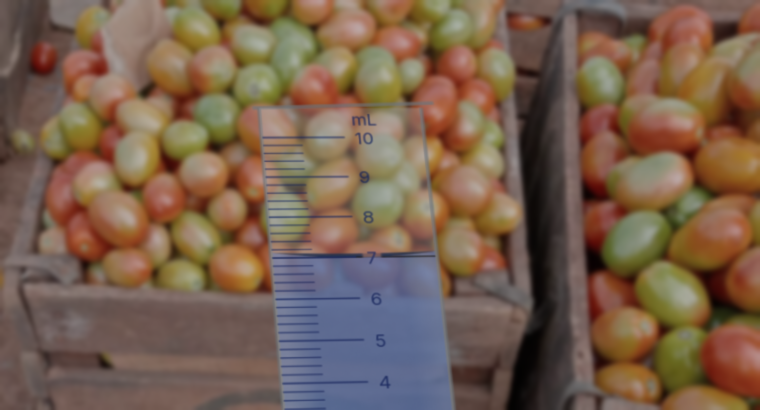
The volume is 7mL
